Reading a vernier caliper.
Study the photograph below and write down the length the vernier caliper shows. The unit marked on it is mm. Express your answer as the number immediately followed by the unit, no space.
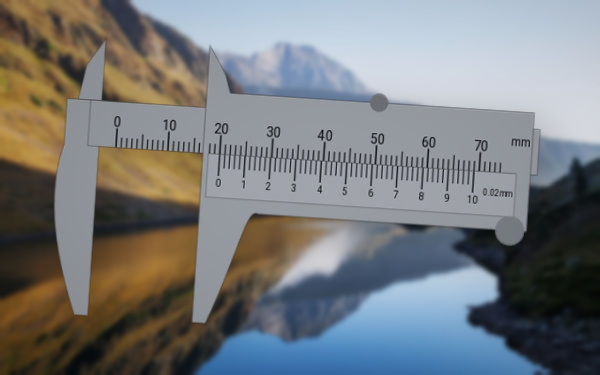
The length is 20.0mm
